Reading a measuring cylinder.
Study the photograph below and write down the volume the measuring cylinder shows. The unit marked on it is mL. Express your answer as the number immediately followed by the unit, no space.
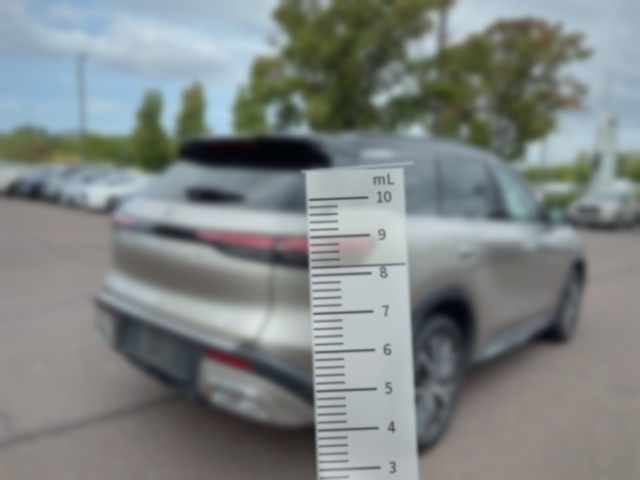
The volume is 8.2mL
